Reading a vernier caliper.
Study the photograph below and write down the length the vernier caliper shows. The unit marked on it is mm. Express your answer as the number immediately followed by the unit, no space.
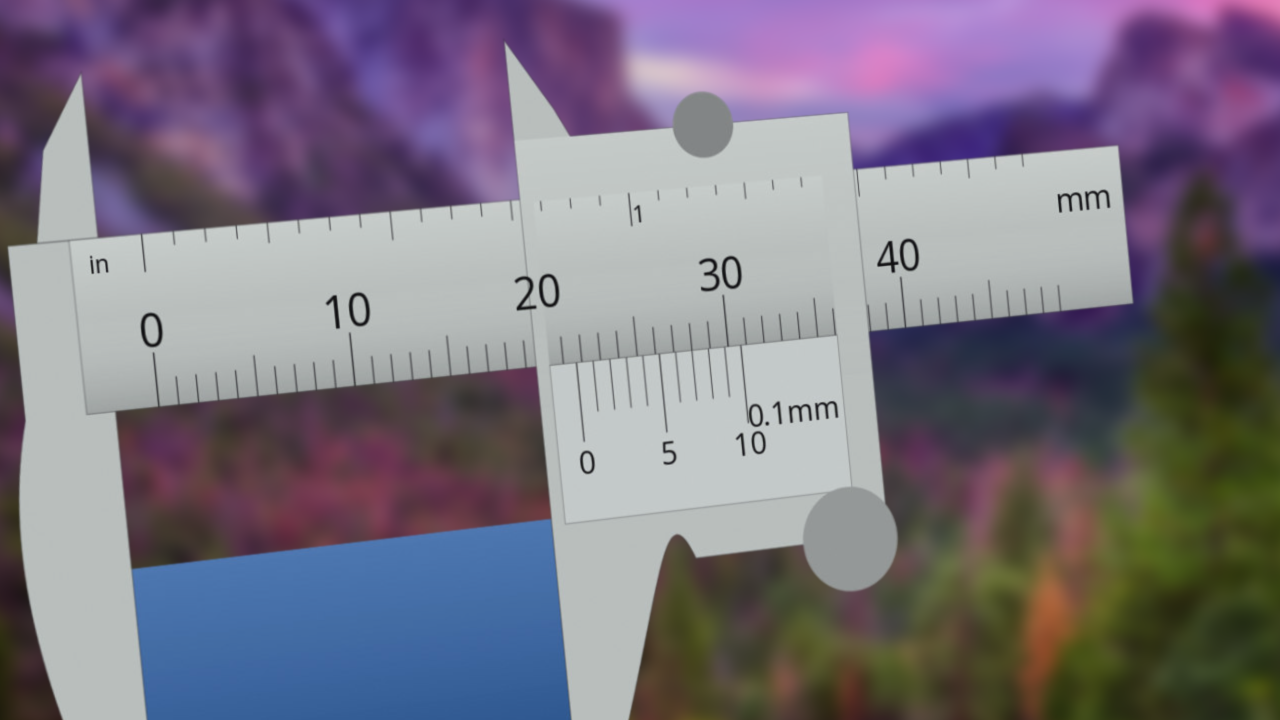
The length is 21.7mm
